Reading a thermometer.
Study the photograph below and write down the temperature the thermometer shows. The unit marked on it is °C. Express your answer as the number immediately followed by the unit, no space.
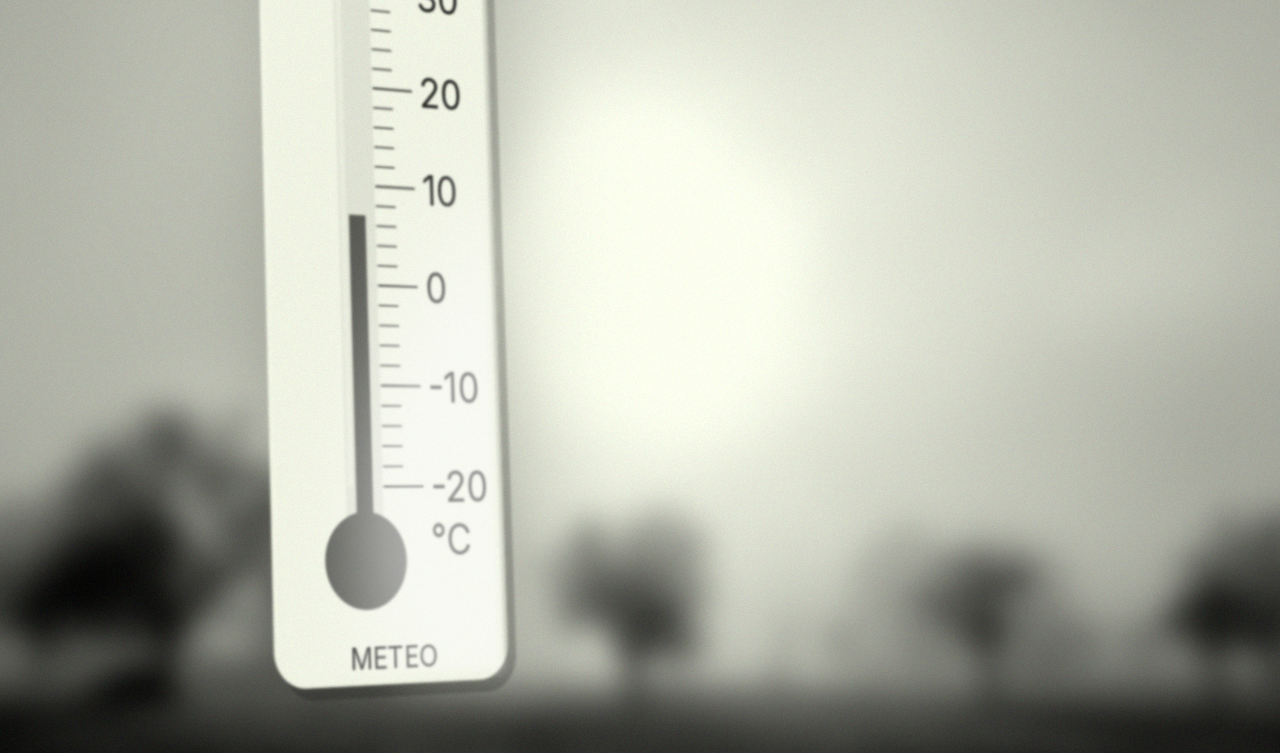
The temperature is 7°C
